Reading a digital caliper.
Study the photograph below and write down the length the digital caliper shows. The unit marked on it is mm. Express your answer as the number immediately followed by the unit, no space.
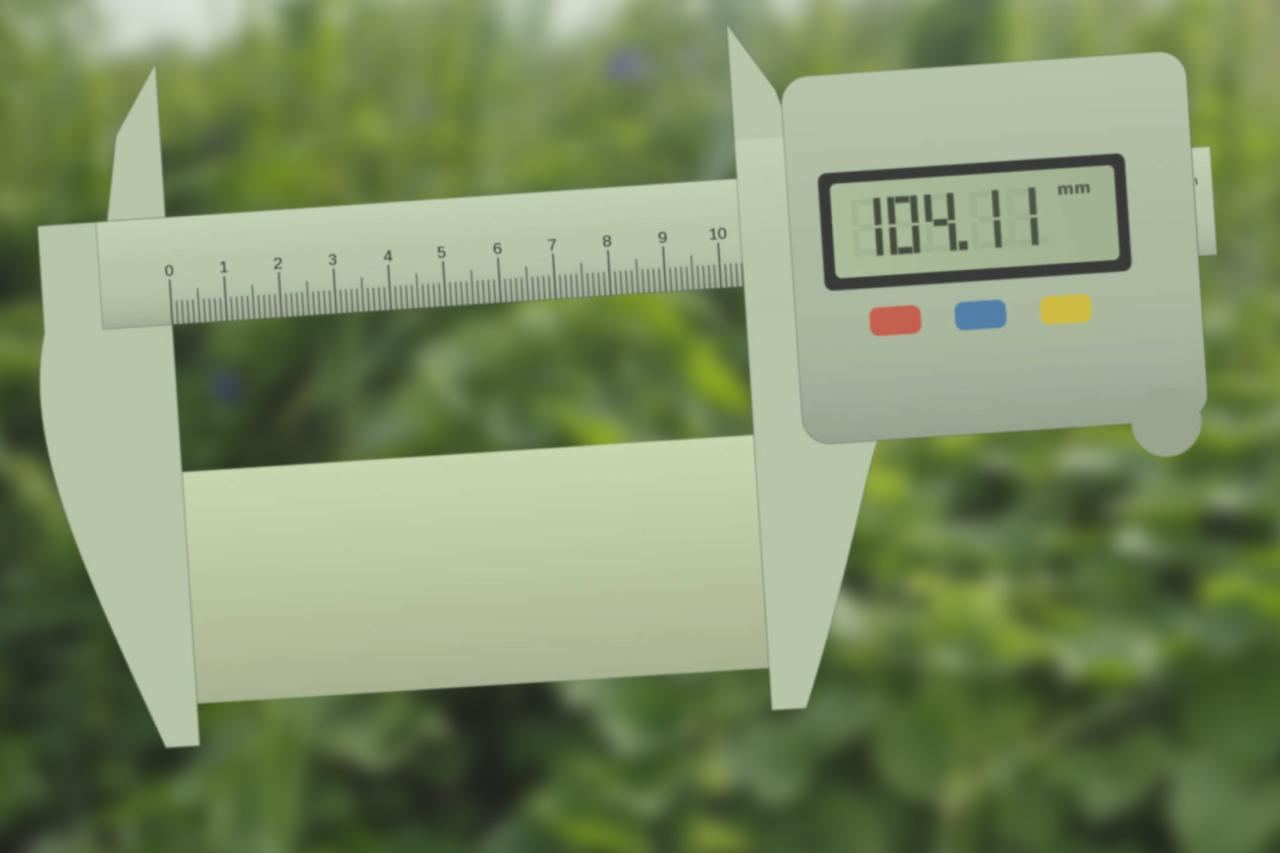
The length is 104.11mm
